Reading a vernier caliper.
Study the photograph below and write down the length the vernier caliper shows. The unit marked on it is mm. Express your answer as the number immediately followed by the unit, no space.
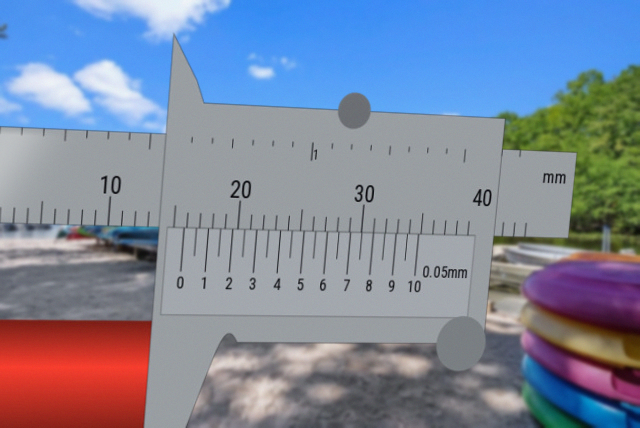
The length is 15.8mm
